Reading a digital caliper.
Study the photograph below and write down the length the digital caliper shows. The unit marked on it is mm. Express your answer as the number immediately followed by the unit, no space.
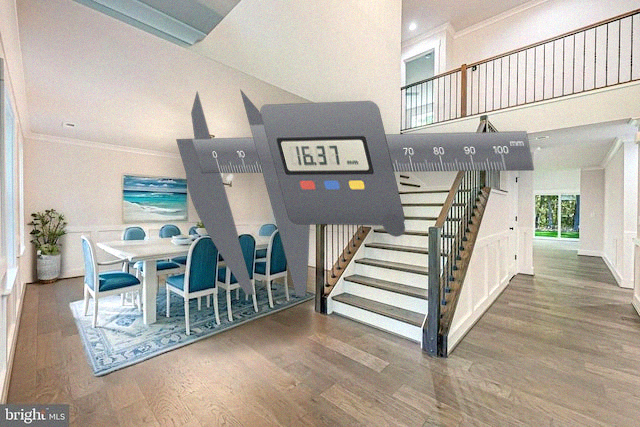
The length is 16.37mm
